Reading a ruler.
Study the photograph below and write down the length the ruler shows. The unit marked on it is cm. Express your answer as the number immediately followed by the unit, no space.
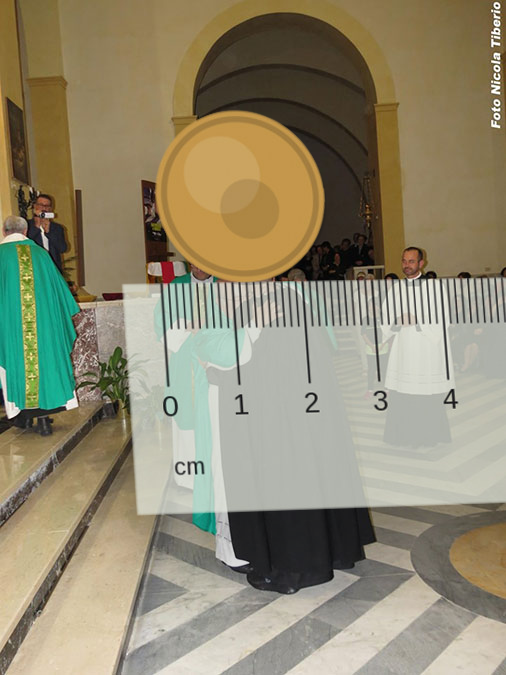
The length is 2.4cm
